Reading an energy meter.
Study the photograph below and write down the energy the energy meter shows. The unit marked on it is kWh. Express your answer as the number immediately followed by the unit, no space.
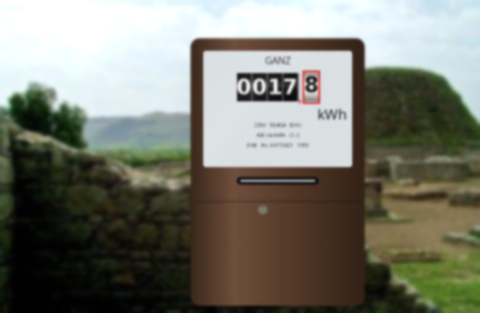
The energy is 17.8kWh
